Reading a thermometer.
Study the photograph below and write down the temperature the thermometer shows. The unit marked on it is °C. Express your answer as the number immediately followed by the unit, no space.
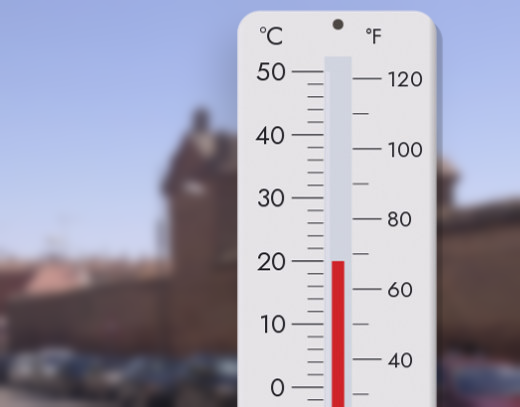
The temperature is 20°C
